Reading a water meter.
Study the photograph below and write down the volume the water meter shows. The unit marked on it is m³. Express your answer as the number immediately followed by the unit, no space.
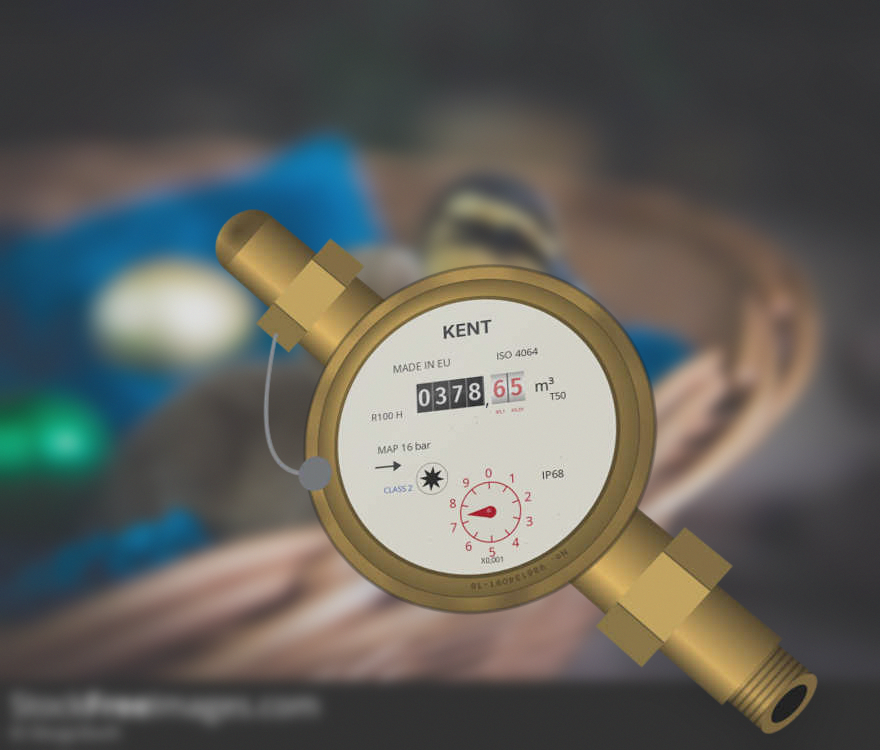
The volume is 378.657m³
